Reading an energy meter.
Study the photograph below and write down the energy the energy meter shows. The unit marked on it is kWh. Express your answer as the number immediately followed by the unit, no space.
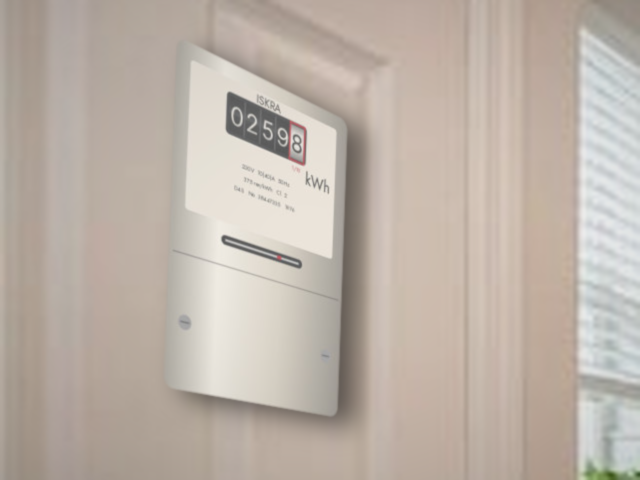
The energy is 259.8kWh
